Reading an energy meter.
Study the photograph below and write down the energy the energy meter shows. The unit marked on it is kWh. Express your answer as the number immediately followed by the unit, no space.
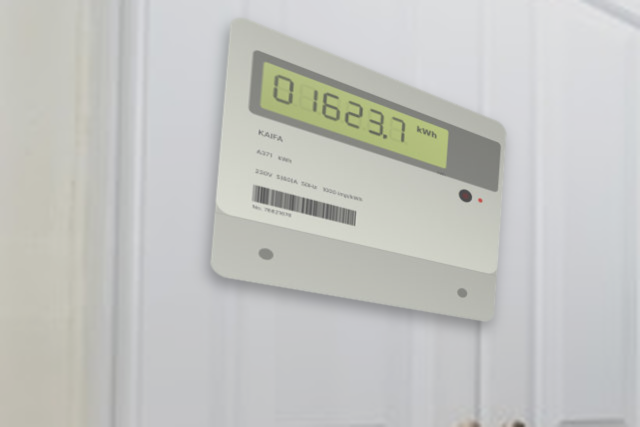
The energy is 1623.7kWh
